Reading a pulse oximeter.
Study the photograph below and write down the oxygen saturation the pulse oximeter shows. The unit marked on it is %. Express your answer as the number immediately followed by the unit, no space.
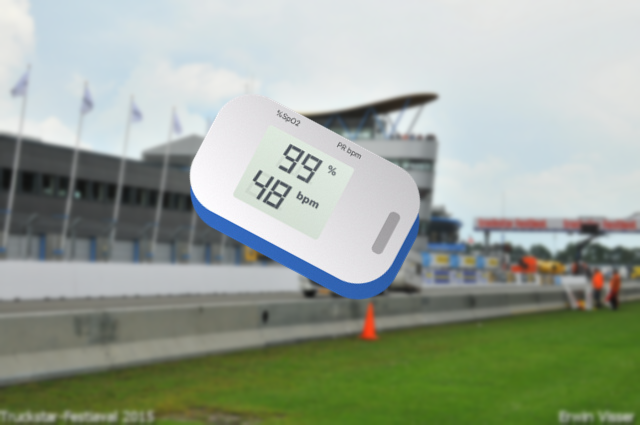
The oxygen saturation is 99%
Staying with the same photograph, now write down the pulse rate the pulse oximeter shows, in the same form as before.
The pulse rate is 48bpm
